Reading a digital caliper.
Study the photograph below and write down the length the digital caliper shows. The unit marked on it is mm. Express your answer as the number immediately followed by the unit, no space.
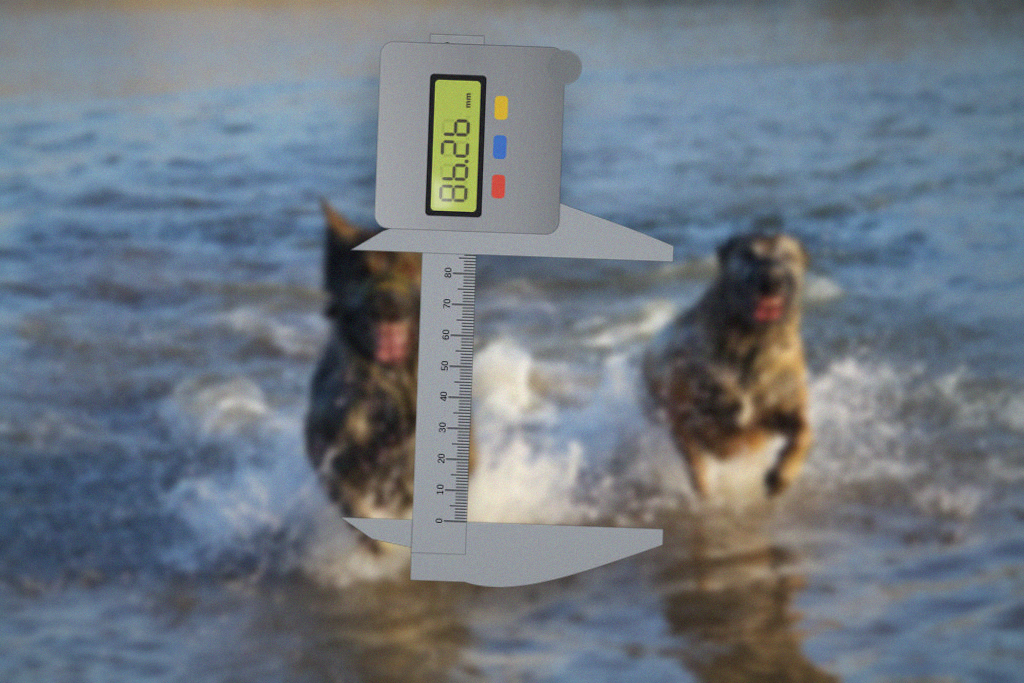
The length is 86.26mm
